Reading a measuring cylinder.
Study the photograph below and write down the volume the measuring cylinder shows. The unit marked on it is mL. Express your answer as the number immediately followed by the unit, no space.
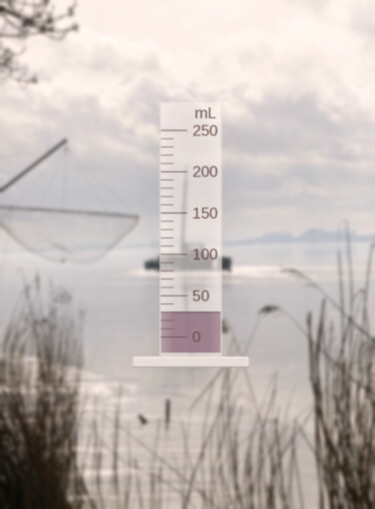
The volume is 30mL
